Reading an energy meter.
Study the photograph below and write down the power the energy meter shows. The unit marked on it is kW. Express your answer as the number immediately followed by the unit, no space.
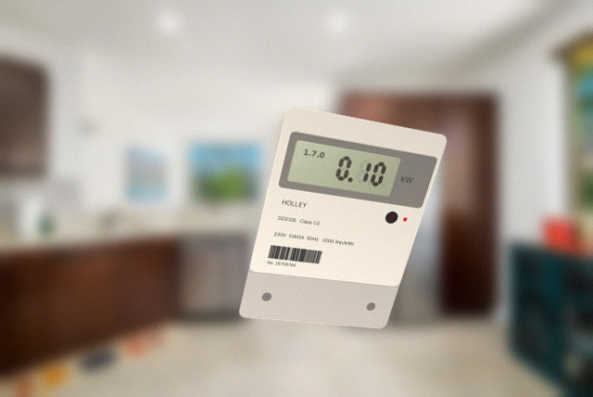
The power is 0.10kW
